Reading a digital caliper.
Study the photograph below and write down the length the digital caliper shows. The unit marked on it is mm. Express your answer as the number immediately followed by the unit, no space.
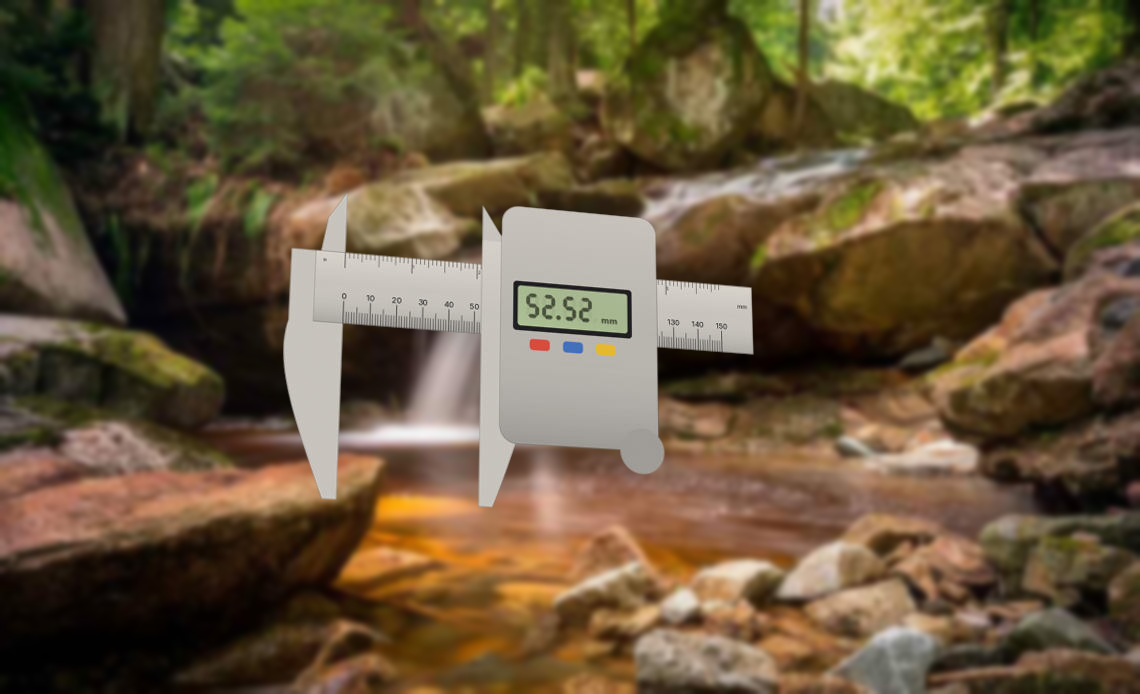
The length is 52.52mm
